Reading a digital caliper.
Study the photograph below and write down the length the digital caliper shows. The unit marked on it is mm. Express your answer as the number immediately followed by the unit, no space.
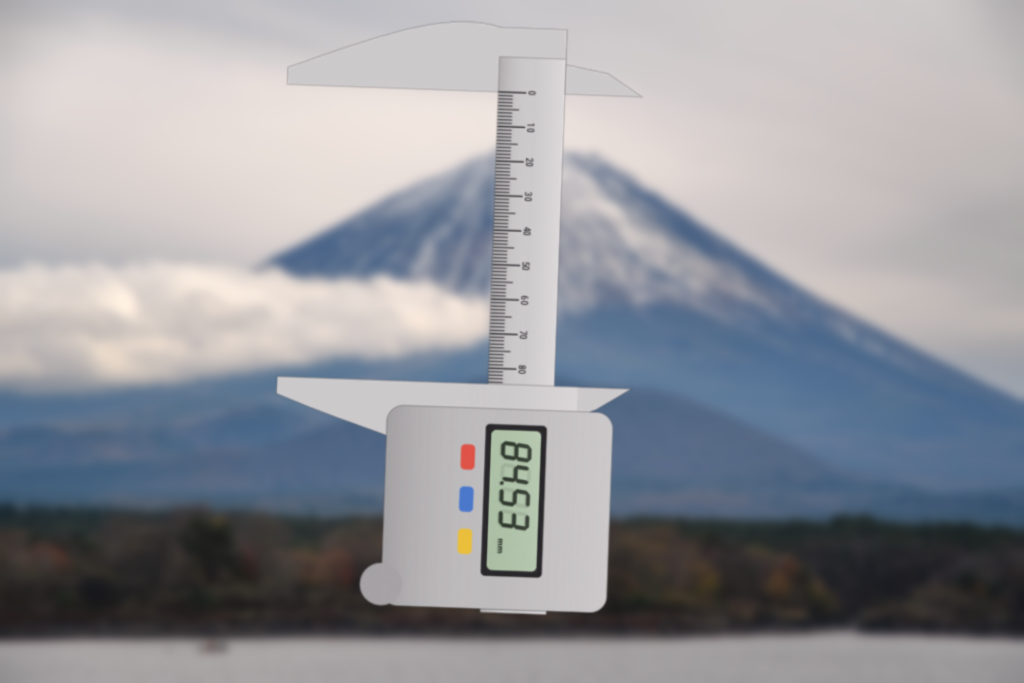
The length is 84.53mm
